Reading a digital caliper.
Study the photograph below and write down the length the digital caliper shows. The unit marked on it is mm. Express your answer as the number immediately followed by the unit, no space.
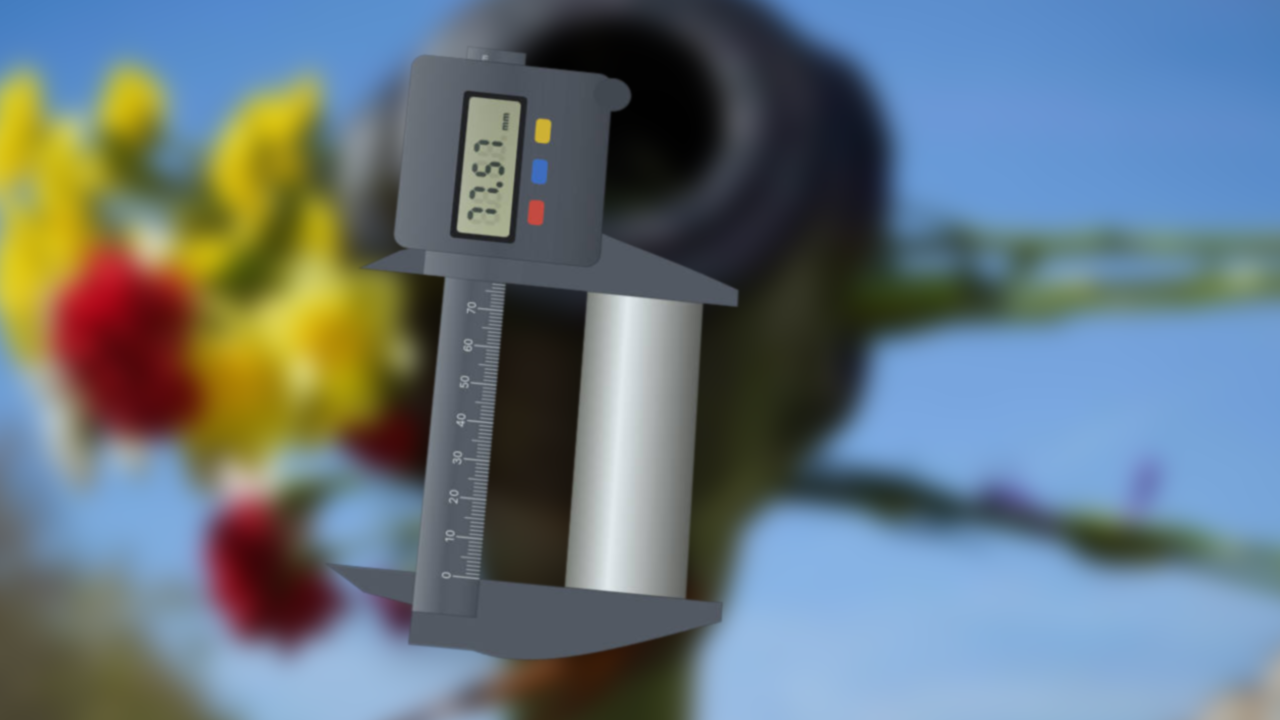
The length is 77.57mm
